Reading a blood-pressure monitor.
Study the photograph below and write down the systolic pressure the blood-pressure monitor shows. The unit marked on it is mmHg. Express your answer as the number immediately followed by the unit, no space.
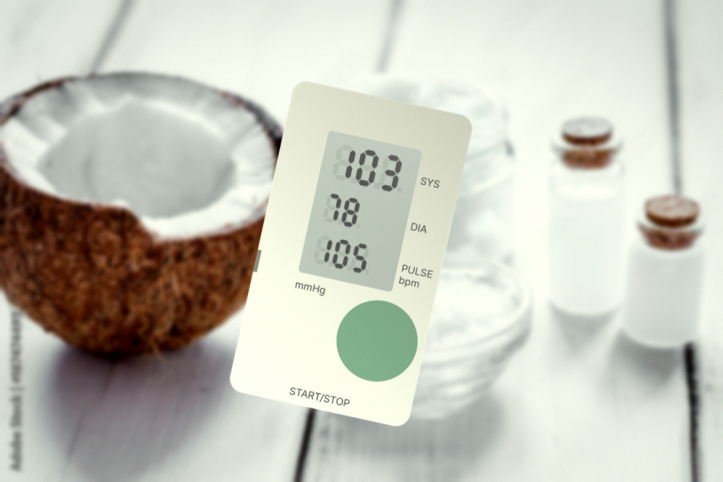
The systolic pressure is 103mmHg
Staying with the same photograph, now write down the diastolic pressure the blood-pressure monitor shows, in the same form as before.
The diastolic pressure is 78mmHg
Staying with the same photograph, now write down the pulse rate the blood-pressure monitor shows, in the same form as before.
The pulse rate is 105bpm
